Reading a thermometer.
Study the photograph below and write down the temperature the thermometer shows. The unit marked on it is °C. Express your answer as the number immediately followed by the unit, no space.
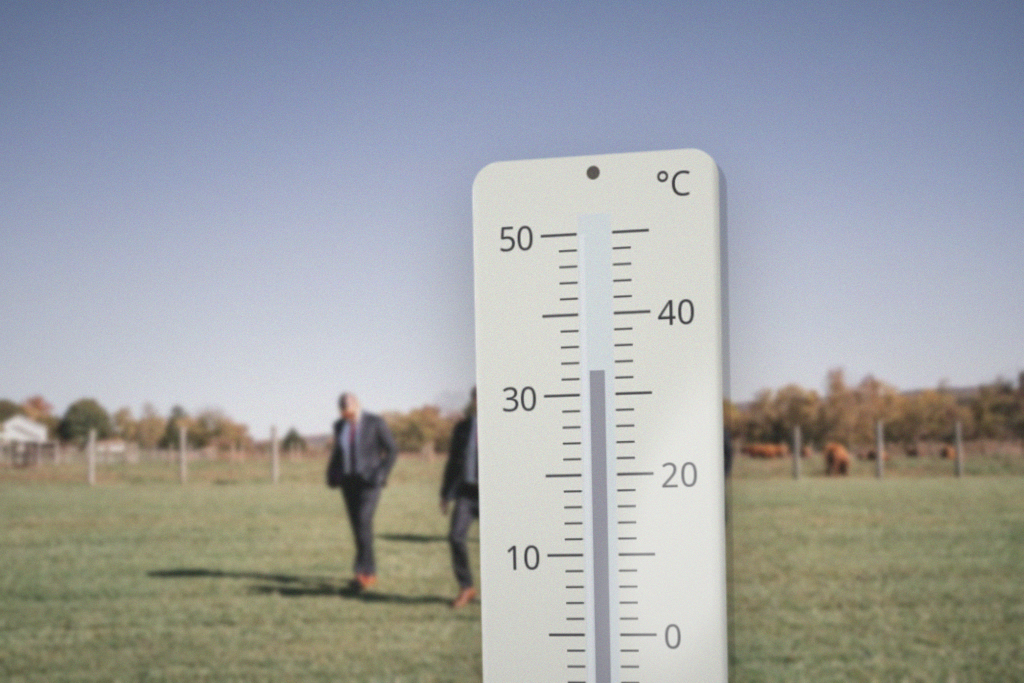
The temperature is 33°C
